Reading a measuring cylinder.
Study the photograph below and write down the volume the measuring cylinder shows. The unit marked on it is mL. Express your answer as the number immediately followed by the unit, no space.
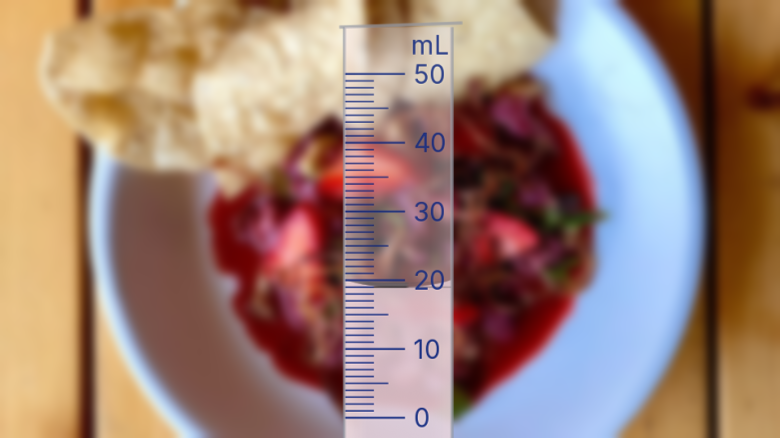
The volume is 19mL
